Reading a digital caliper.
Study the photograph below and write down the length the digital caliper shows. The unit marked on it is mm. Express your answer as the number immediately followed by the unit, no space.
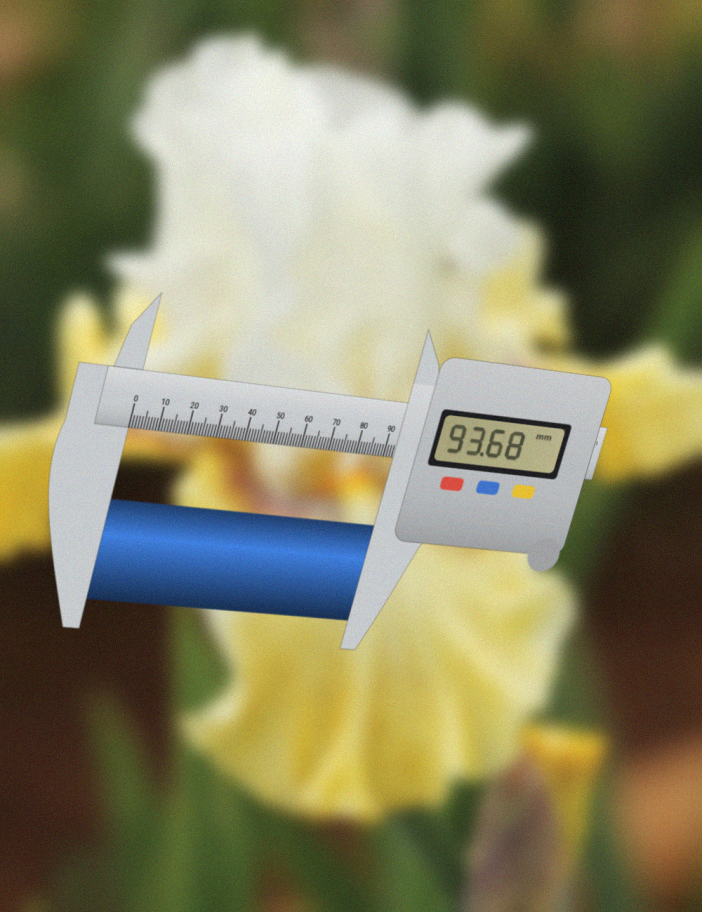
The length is 93.68mm
